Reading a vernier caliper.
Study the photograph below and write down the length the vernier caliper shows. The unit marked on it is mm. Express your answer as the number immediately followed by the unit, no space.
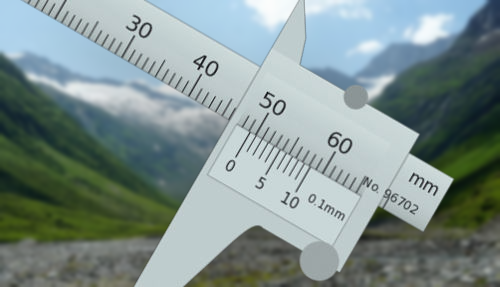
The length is 49.2mm
